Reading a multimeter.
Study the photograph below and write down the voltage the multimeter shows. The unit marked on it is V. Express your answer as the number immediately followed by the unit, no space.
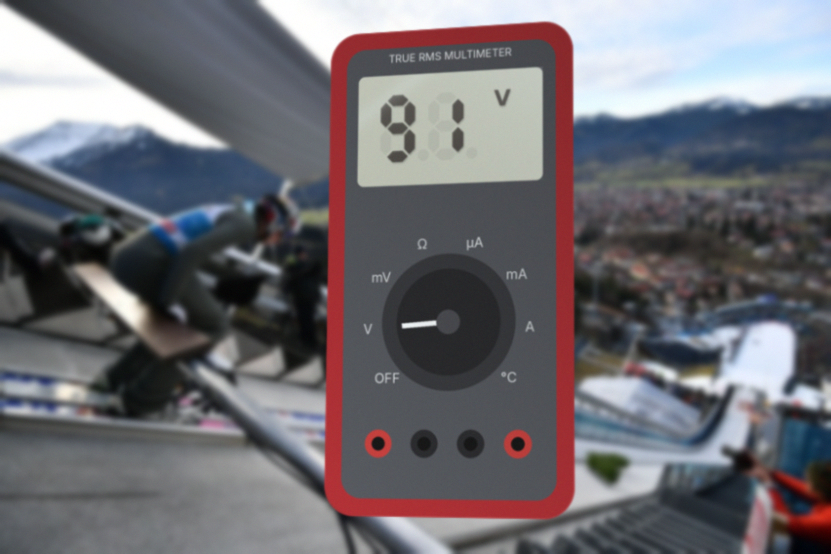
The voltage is 91V
